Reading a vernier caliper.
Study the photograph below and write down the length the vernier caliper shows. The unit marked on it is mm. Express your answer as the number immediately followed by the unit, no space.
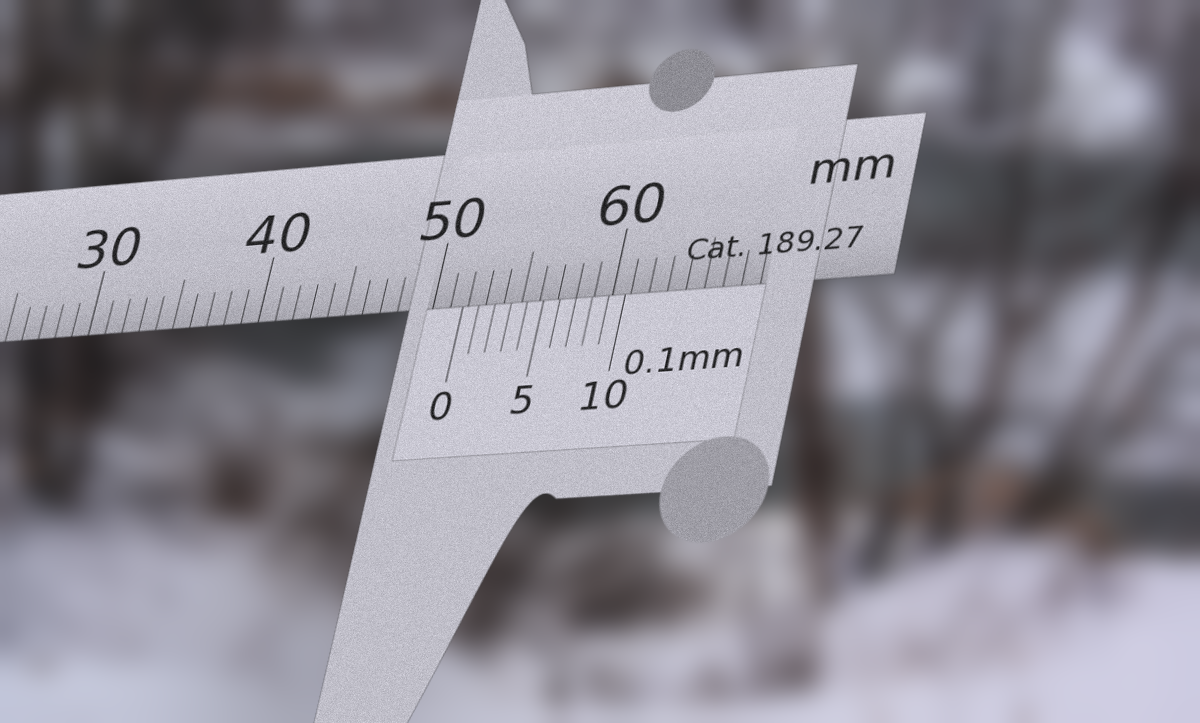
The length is 51.7mm
